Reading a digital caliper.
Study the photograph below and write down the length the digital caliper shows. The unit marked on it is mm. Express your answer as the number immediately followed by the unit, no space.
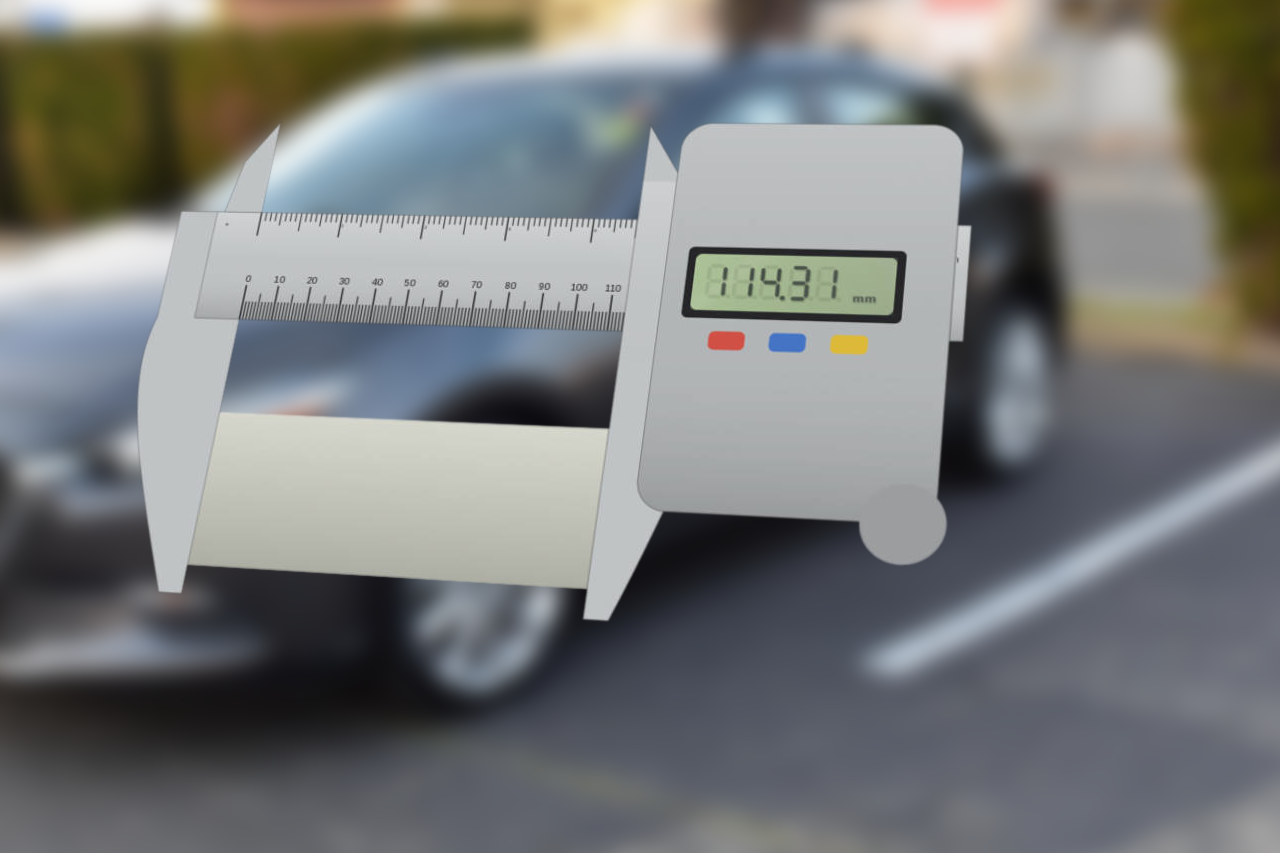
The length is 114.31mm
